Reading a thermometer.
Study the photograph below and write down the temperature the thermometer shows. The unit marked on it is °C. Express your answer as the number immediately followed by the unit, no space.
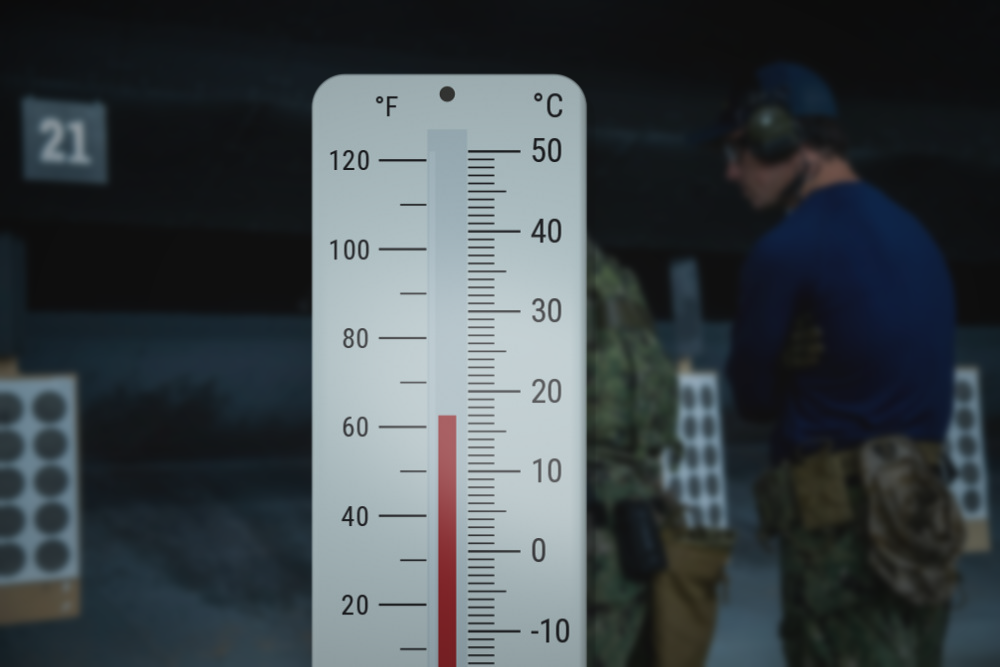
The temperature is 17°C
